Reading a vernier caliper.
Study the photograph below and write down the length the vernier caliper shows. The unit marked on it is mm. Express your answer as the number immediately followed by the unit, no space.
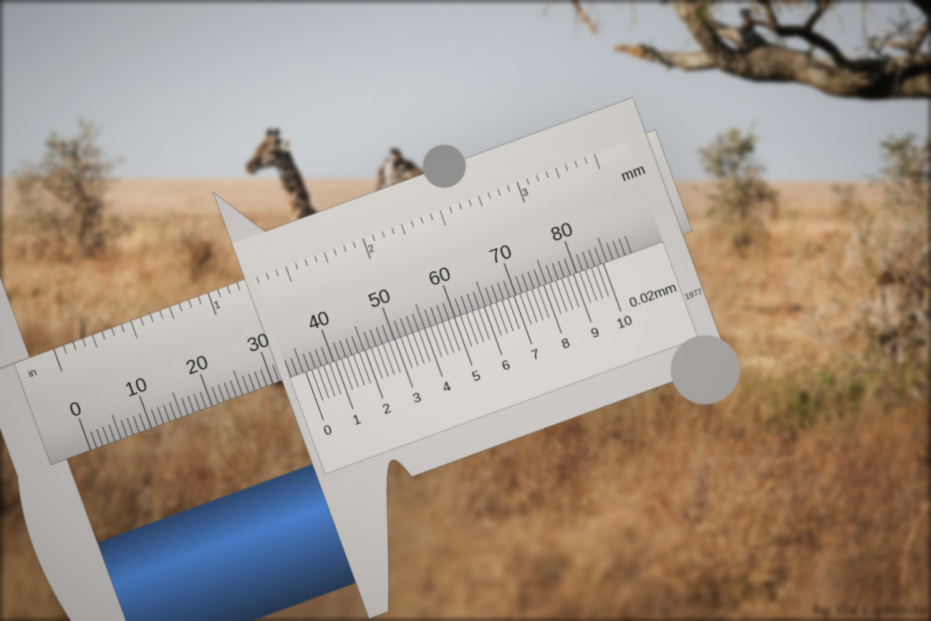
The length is 35.4mm
